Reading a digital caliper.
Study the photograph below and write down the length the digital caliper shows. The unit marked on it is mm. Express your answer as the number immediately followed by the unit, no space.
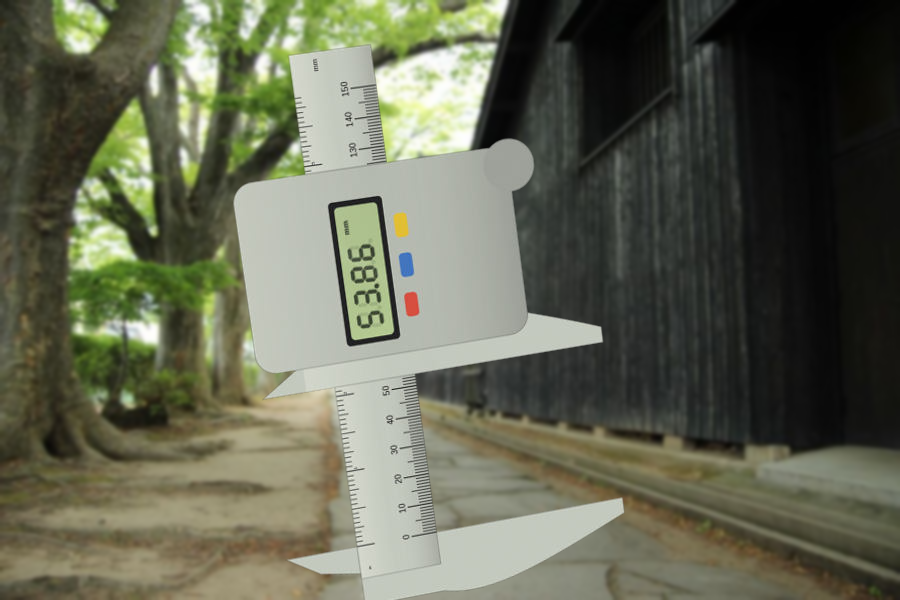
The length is 53.86mm
